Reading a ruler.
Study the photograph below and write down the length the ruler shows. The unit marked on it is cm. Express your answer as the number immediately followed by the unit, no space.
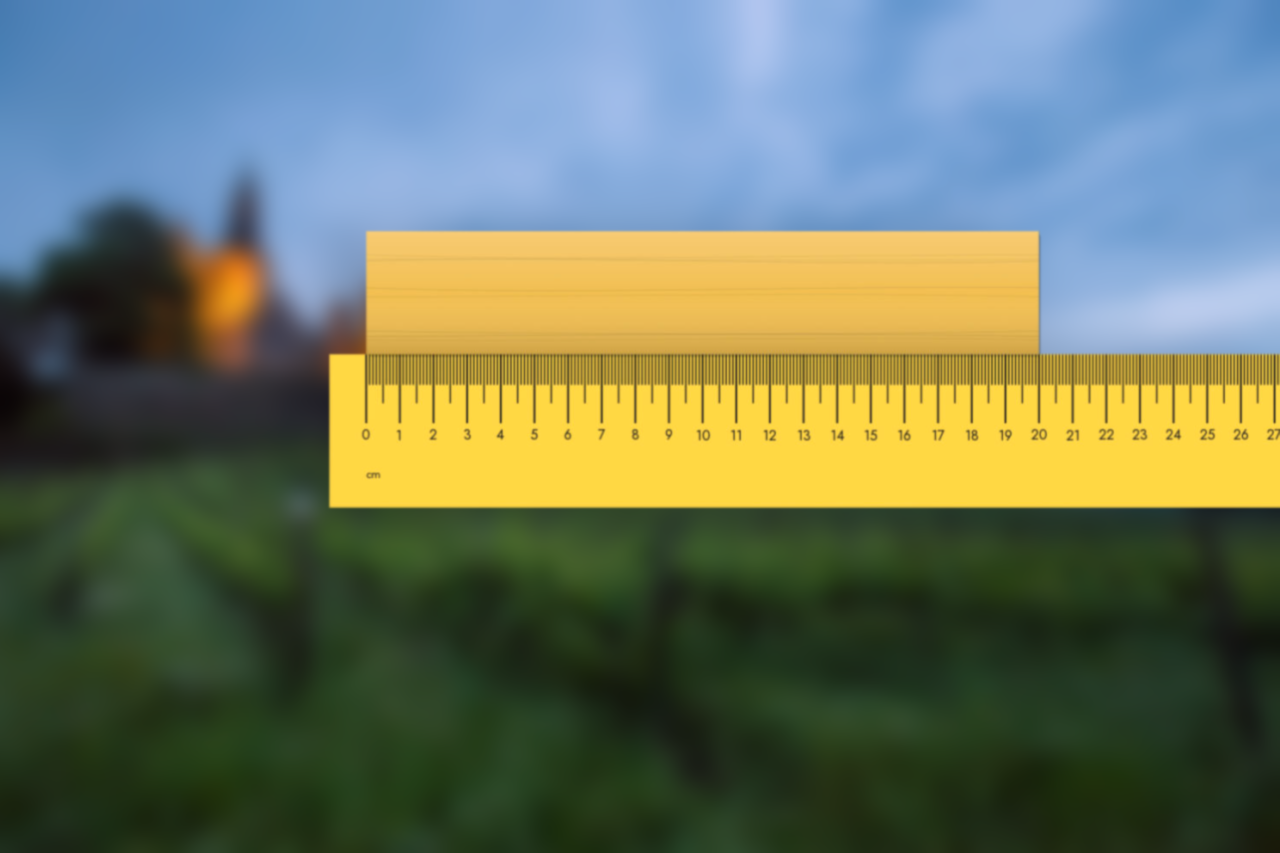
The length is 20cm
